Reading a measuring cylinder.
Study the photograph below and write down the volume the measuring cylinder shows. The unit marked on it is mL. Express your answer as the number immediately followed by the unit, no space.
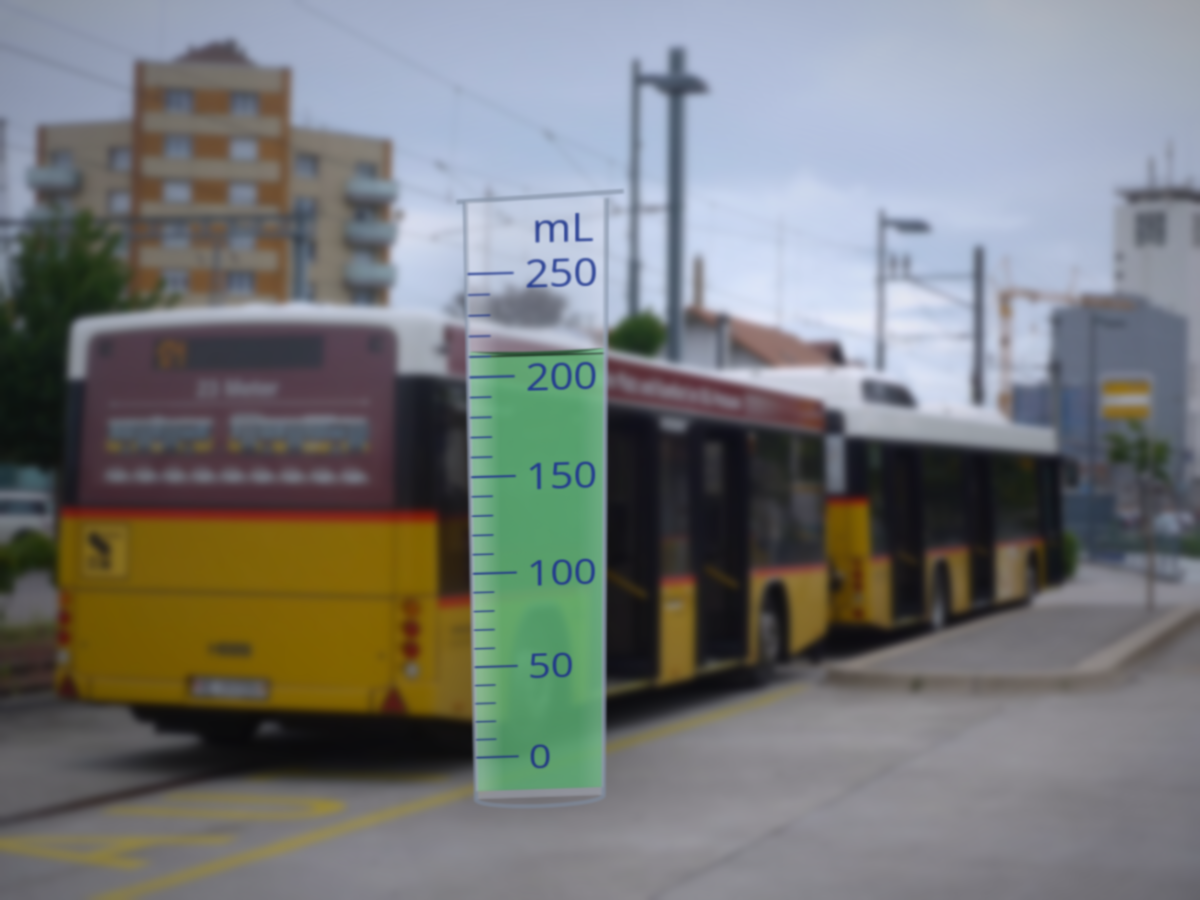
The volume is 210mL
